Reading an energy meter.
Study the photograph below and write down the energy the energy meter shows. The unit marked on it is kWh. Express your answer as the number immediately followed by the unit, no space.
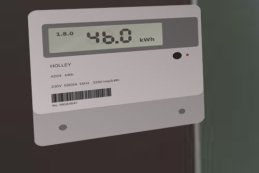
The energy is 46.0kWh
